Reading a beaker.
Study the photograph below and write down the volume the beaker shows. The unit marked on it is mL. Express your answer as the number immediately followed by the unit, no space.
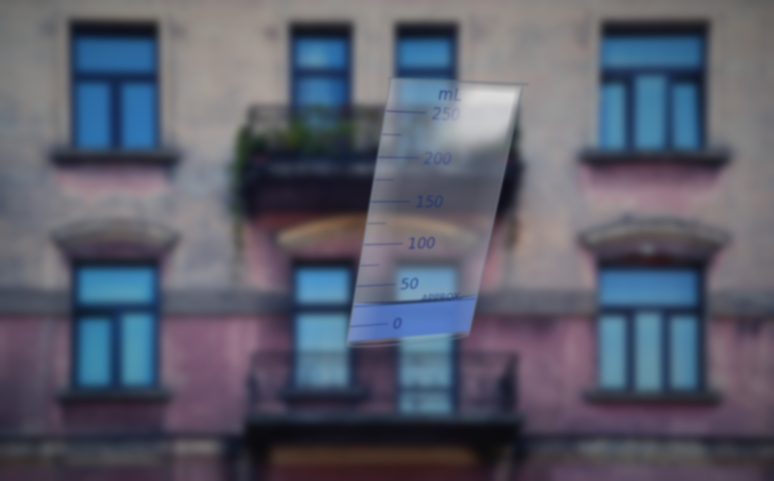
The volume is 25mL
